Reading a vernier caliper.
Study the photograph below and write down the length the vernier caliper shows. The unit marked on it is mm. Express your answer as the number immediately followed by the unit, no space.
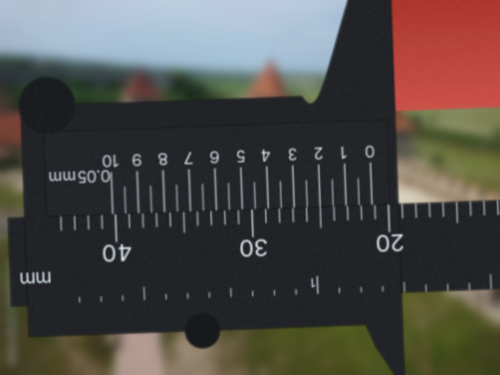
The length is 21.2mm
